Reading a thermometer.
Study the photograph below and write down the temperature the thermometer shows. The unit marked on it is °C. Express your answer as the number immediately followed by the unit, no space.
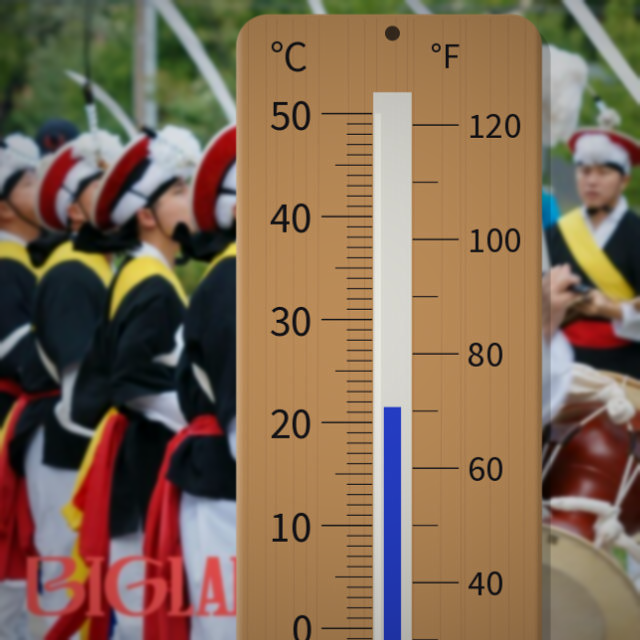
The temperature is 21.5°C
